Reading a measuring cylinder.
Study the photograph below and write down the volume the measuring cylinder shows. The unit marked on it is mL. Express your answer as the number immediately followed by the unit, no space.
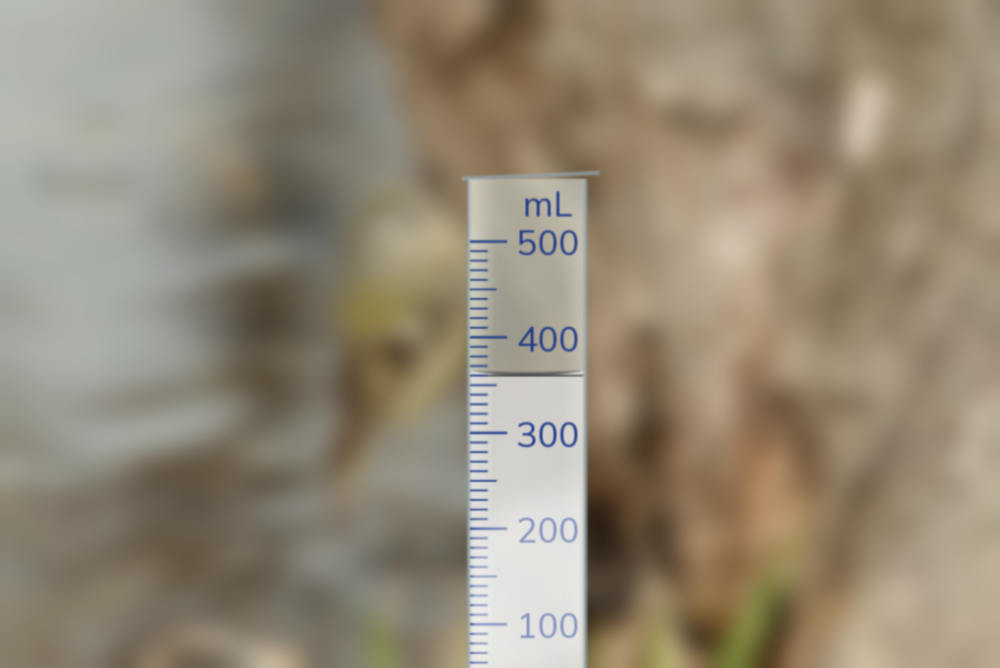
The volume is 360mL
